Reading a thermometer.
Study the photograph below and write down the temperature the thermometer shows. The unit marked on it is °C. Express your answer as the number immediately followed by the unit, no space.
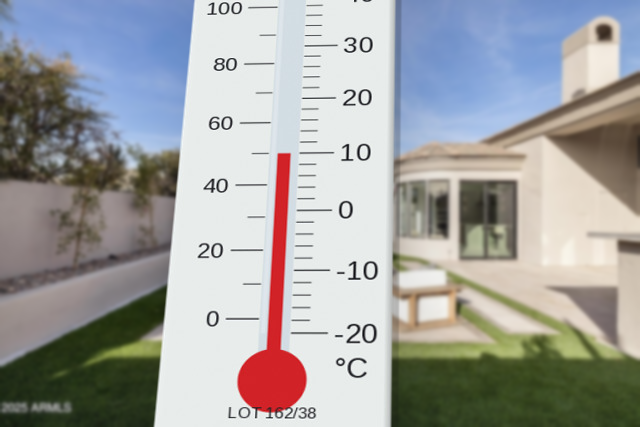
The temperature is 10°C
